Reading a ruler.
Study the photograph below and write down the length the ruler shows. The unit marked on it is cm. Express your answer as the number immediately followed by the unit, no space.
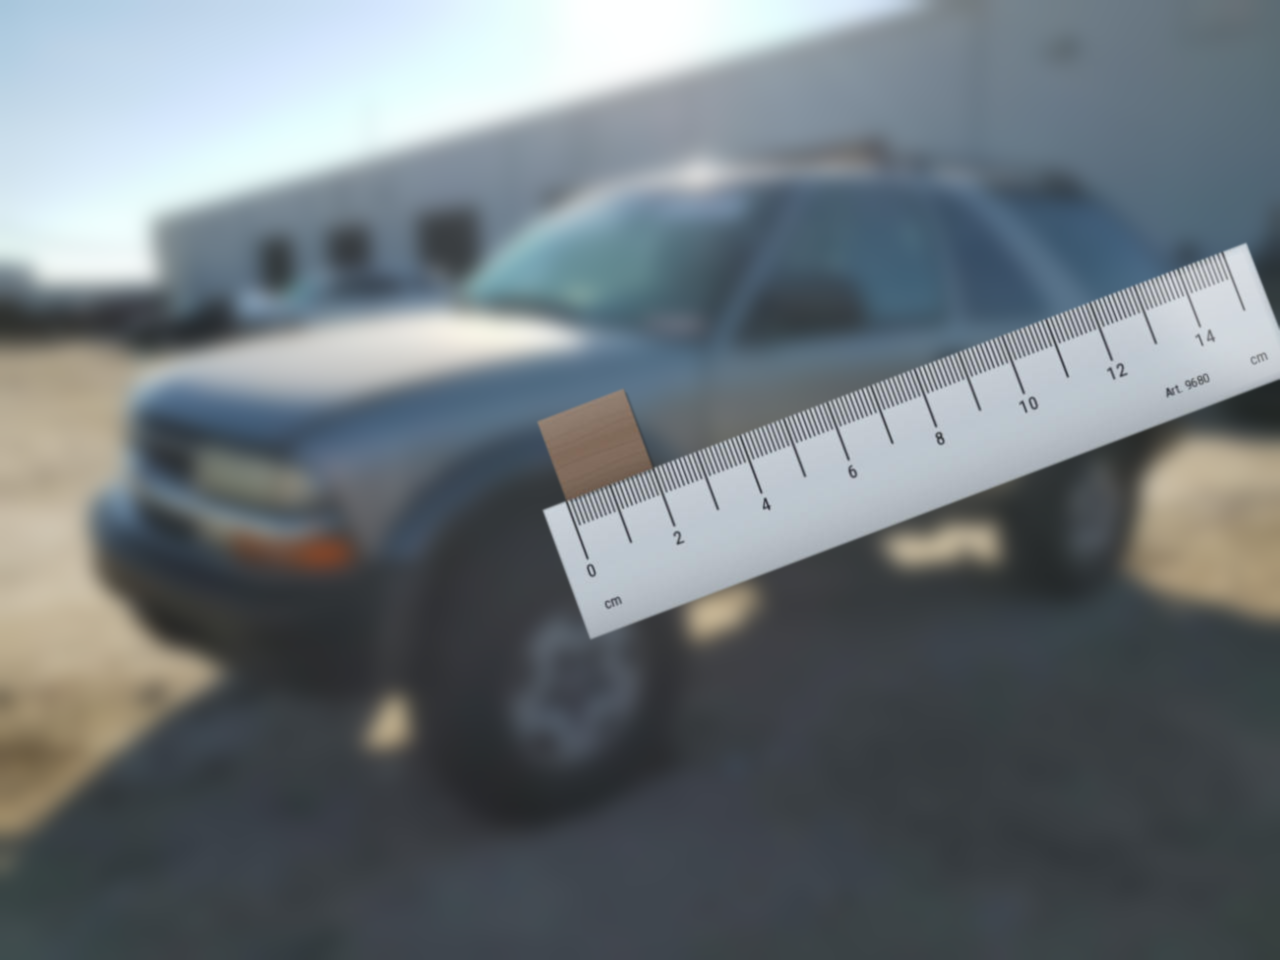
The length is 2cm
